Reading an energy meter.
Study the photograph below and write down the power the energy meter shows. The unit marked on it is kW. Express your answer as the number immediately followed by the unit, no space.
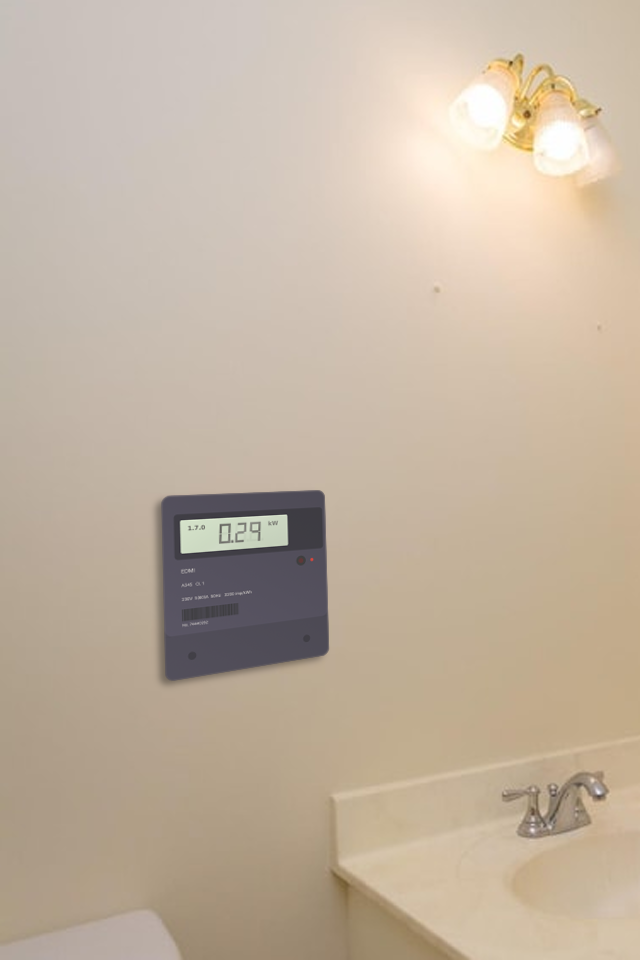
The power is 0.29kW
